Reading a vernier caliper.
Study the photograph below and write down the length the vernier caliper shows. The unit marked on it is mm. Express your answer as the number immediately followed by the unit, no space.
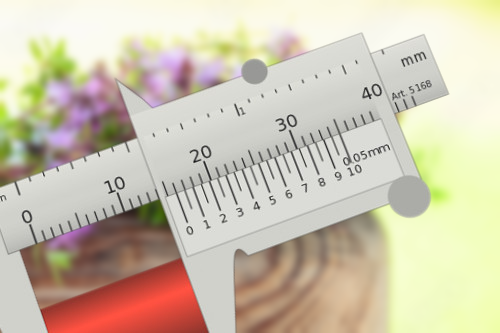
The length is 16.0mm
